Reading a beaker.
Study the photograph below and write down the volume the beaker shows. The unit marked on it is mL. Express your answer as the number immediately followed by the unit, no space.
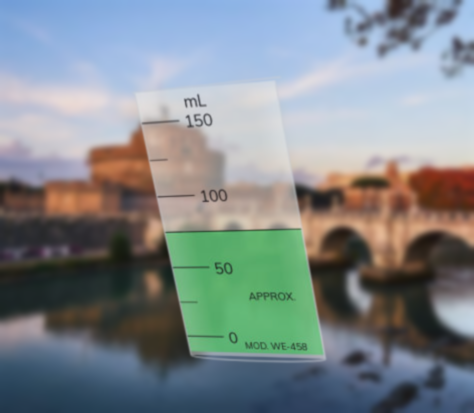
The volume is 75mL
